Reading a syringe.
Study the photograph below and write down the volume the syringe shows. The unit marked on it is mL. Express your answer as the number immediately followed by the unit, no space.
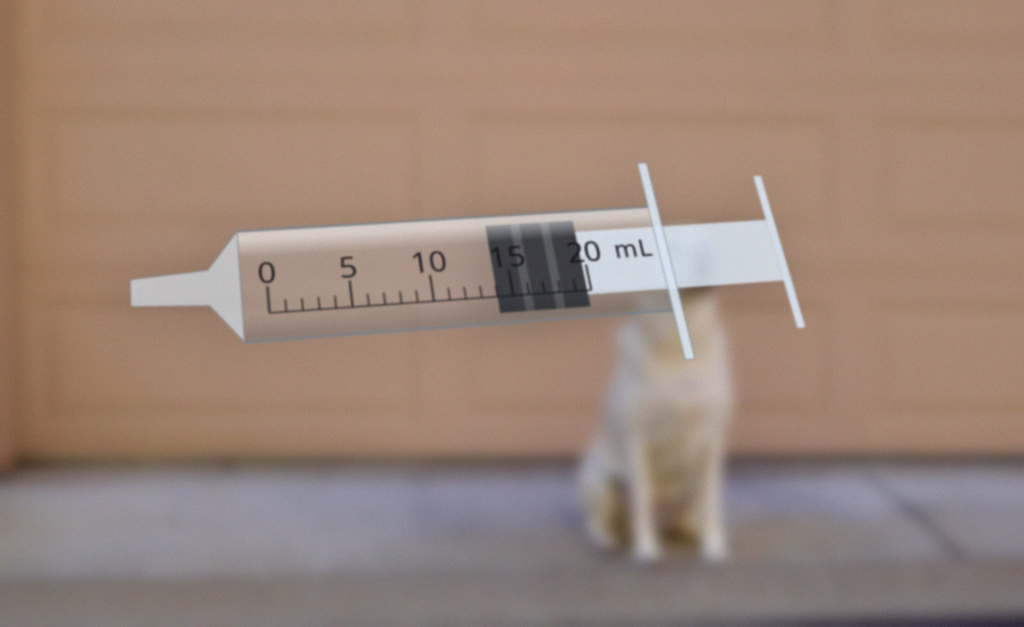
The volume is 14mL
